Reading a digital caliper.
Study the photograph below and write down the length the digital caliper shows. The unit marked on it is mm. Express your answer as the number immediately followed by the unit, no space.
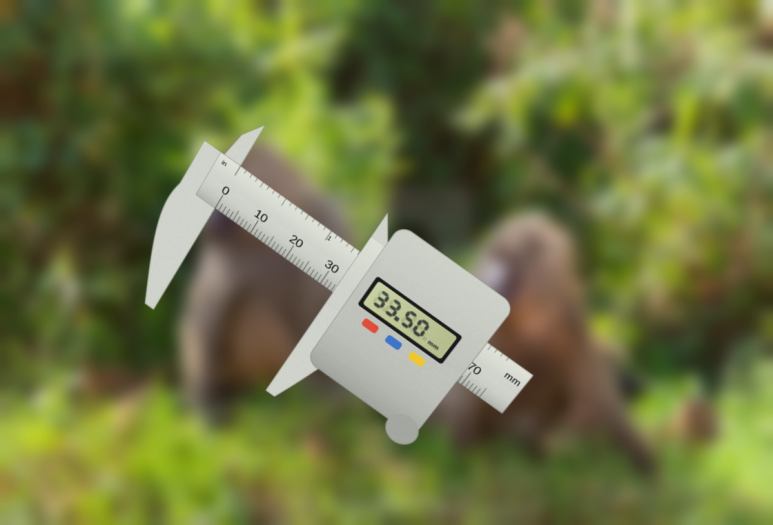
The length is 33.50mm
